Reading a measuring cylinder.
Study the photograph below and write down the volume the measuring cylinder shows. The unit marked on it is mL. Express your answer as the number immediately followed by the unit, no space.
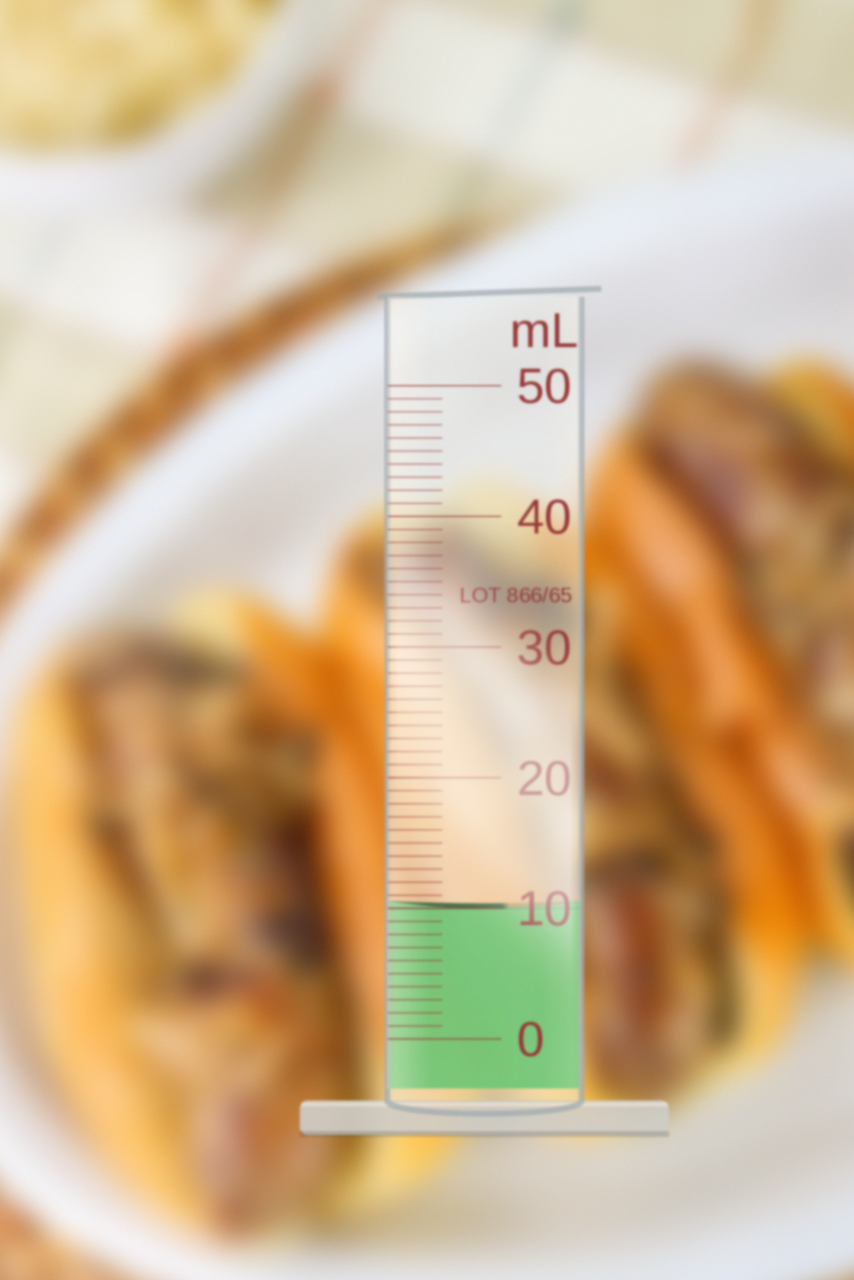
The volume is 10mL
